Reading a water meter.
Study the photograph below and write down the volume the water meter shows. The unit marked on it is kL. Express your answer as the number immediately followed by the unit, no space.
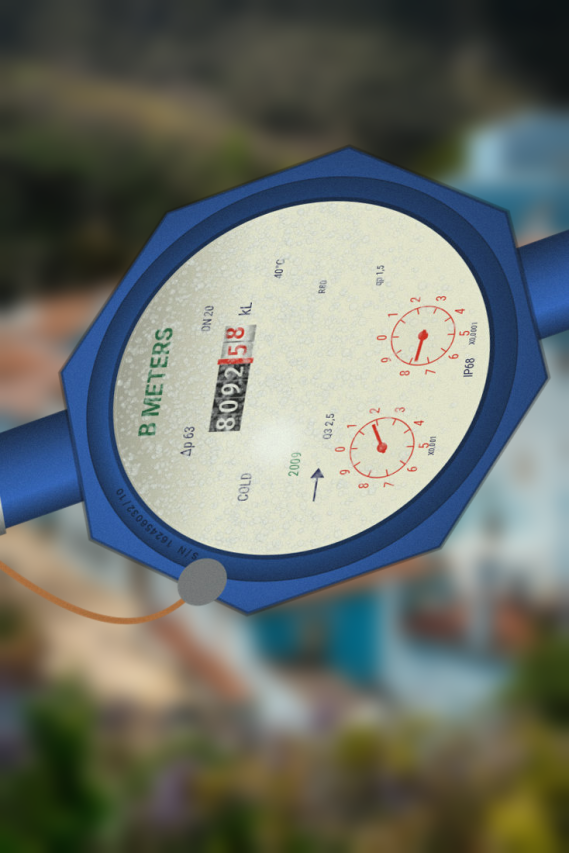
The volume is 8092.5817kL
